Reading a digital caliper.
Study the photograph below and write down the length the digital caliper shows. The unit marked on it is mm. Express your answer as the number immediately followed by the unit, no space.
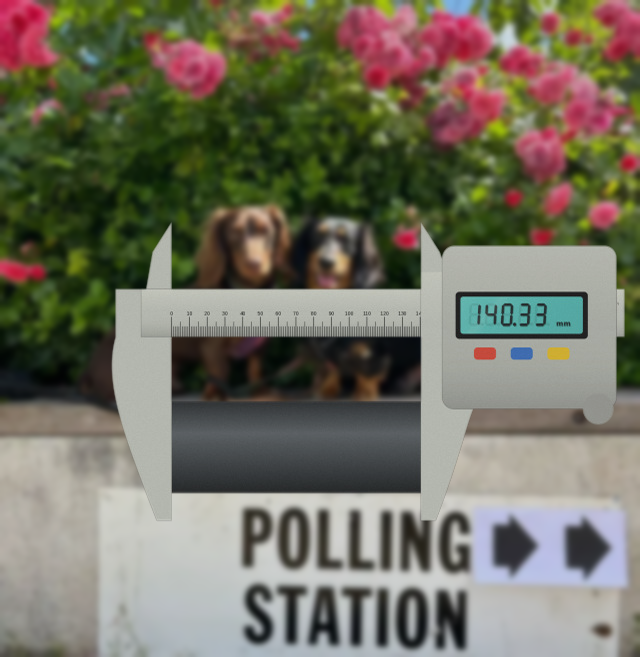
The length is 140.33mm
